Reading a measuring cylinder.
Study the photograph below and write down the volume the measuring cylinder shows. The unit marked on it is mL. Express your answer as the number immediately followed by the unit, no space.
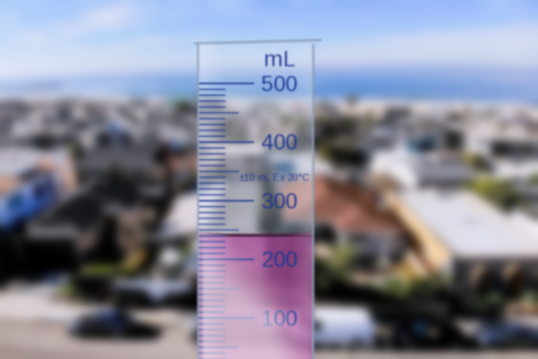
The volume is 240mL
